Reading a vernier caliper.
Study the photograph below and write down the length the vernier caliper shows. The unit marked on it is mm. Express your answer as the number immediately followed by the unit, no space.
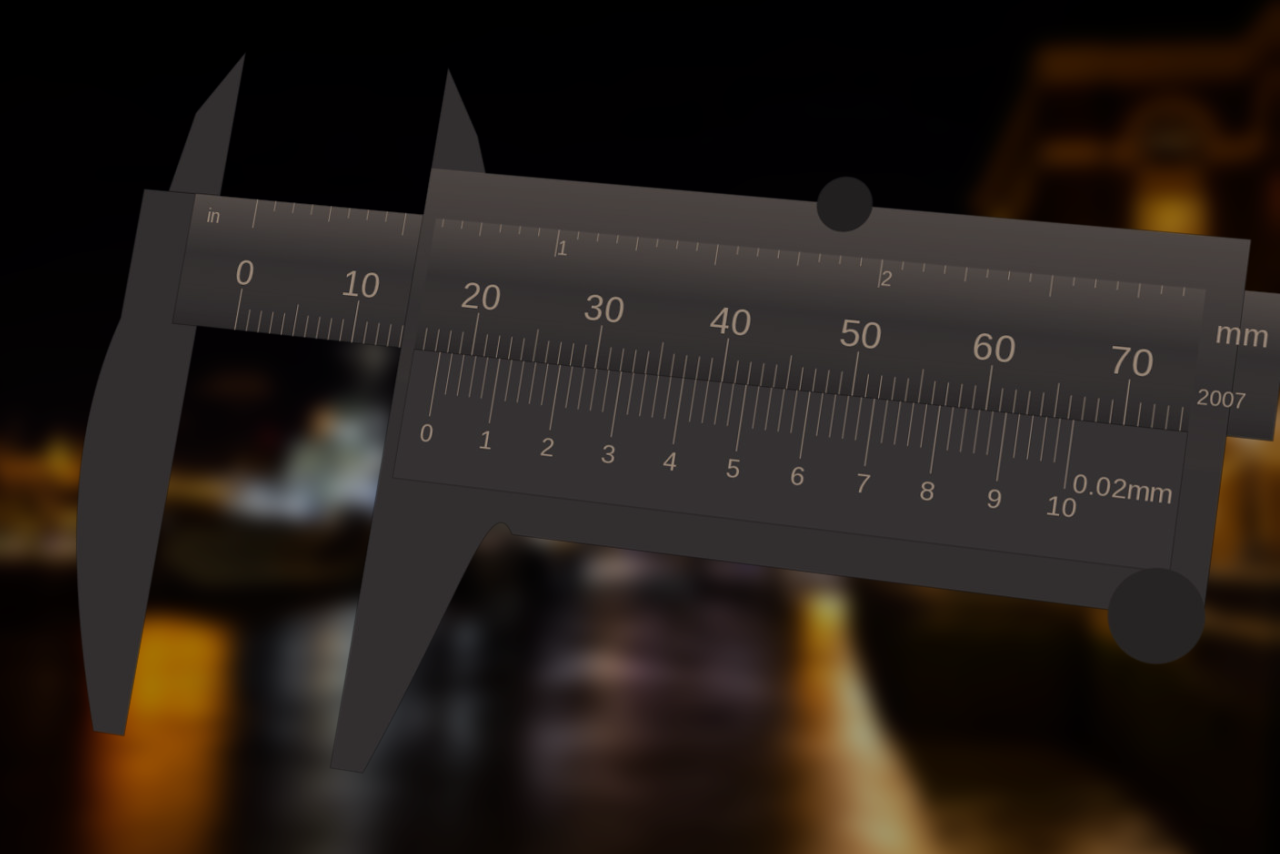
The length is 17.4mm
